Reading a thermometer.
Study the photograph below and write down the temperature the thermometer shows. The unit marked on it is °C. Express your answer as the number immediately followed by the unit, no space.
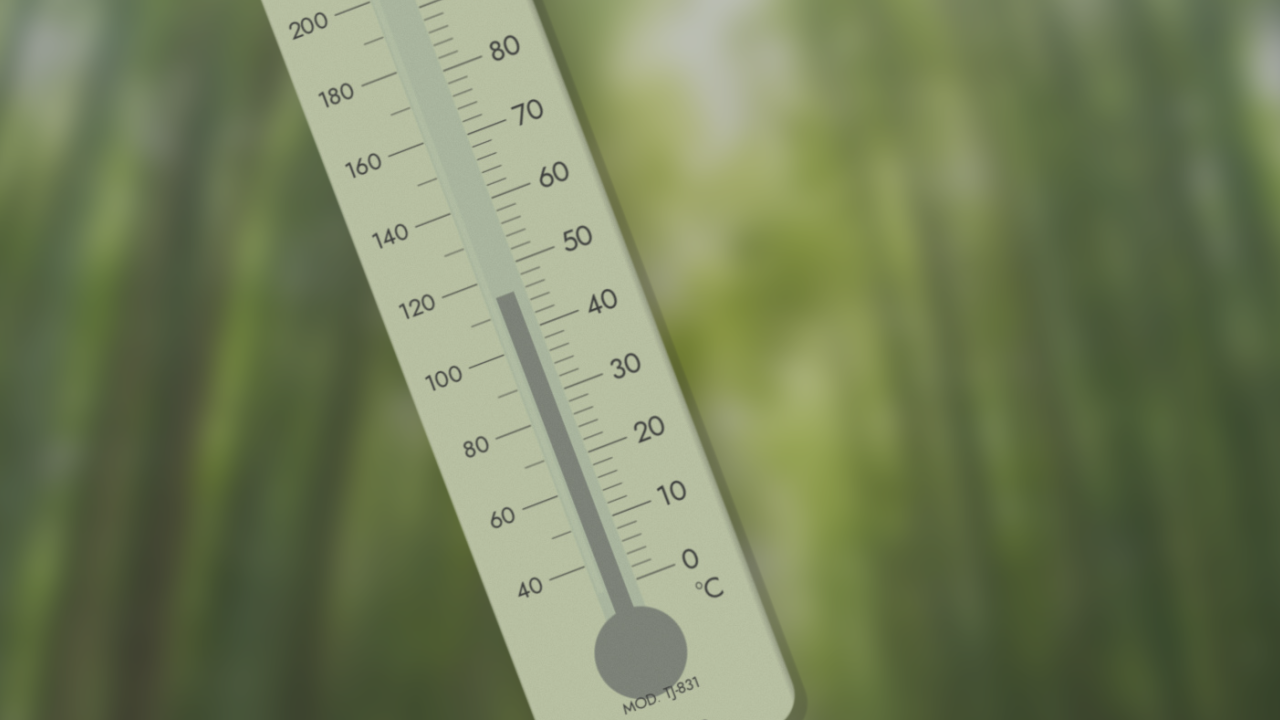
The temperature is 46°C
